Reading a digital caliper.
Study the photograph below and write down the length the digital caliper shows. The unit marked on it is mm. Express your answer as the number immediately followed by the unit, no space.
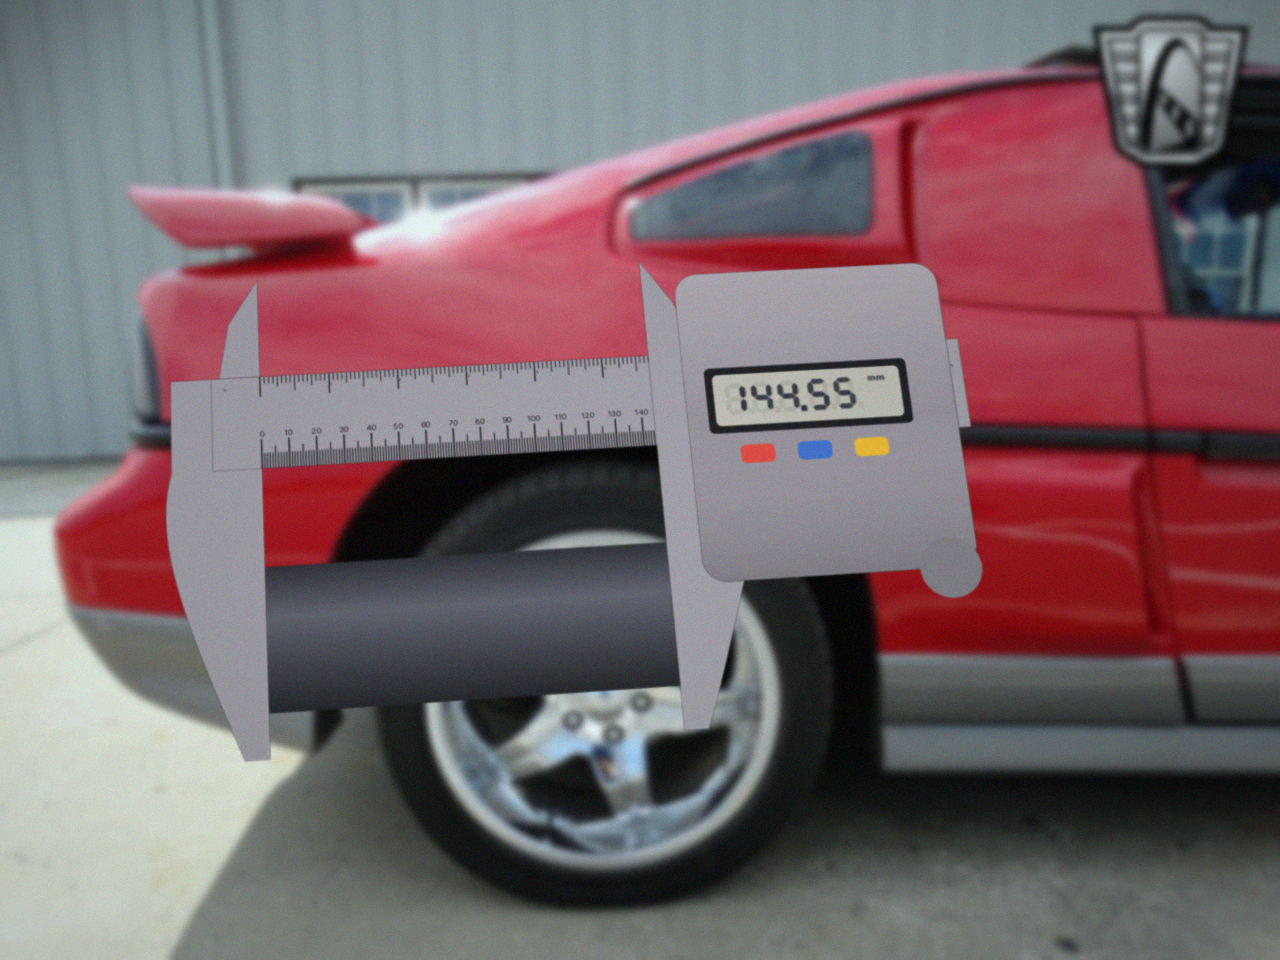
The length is 144.55mm
